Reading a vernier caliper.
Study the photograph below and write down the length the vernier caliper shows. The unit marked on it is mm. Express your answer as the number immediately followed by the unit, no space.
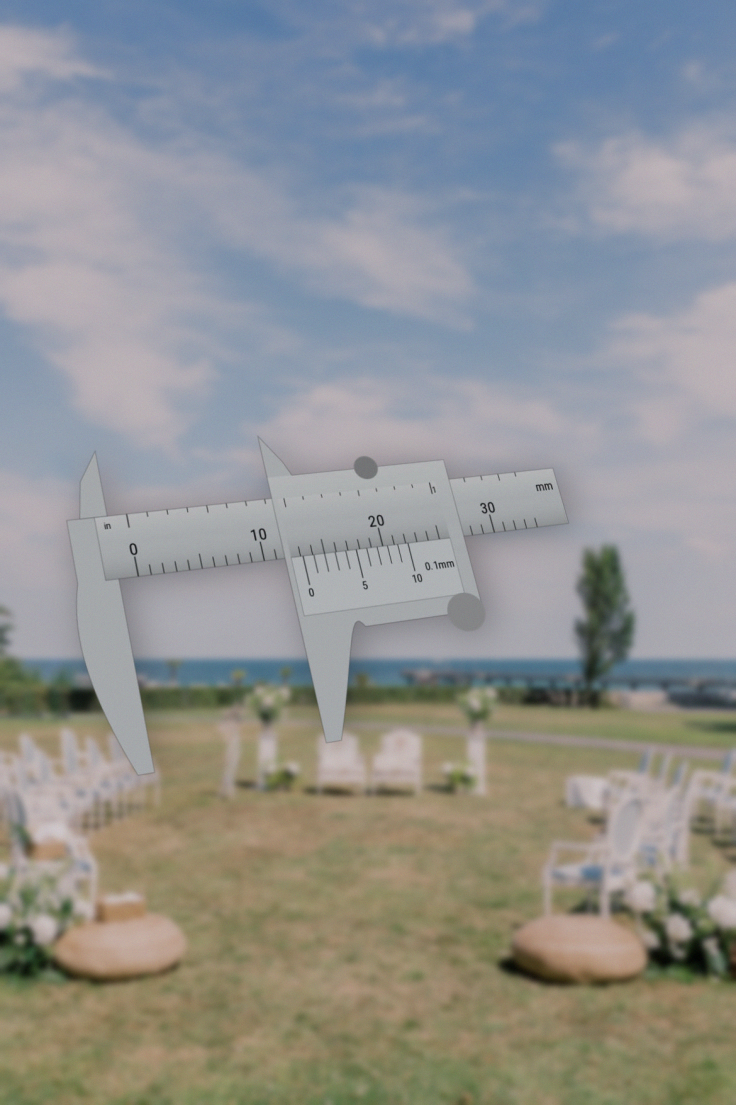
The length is 13.2mm
